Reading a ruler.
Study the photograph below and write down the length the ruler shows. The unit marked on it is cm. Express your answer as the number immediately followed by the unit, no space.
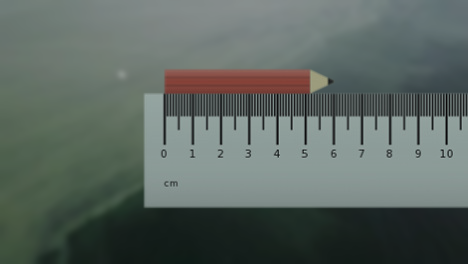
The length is 6cm
